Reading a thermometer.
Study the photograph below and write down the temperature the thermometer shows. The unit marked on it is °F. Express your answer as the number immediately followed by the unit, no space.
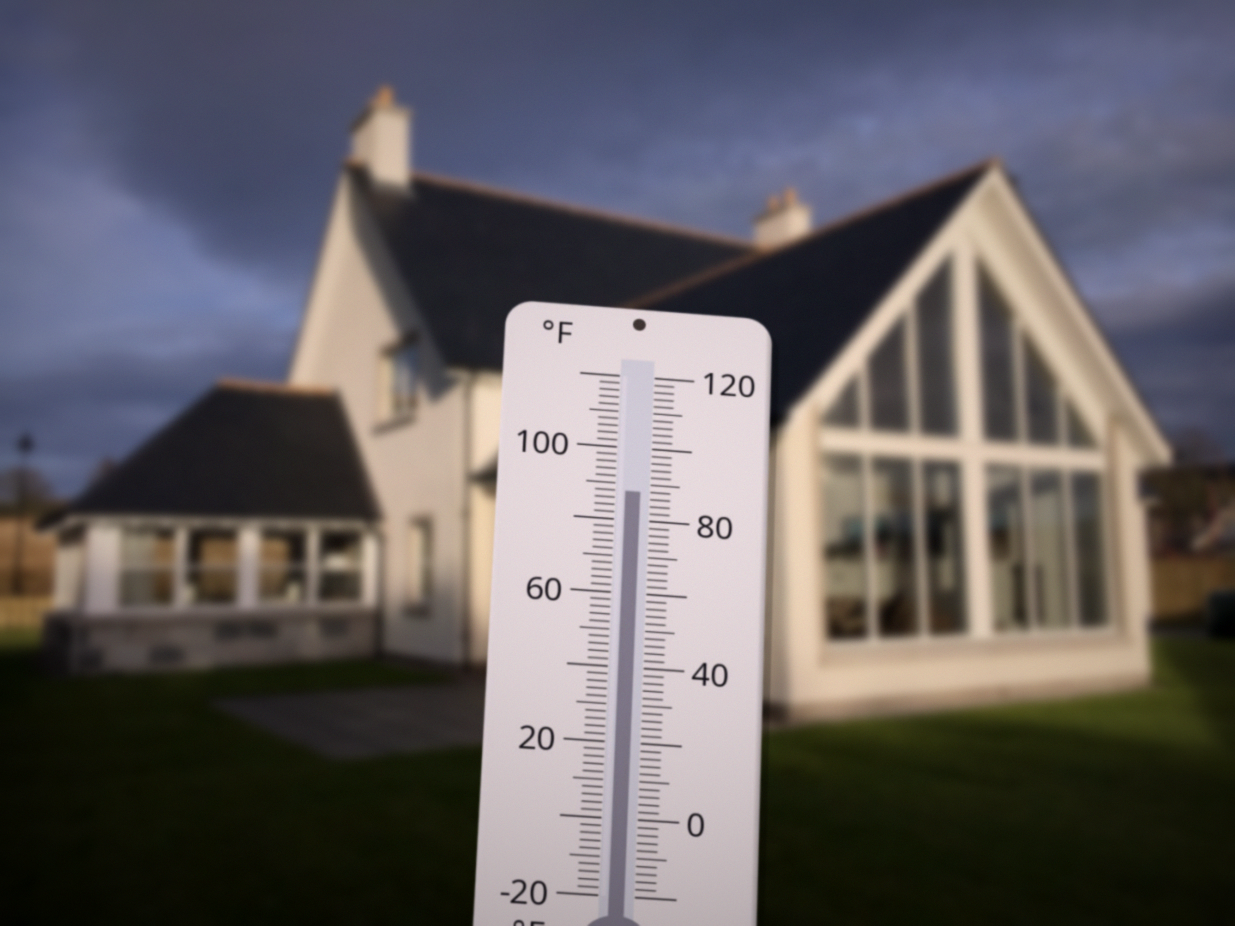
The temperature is 88°F
